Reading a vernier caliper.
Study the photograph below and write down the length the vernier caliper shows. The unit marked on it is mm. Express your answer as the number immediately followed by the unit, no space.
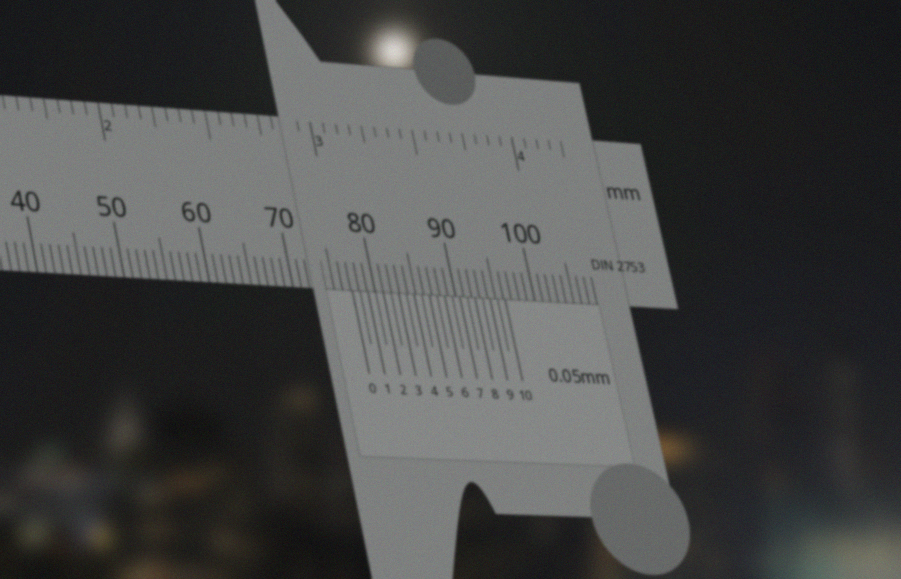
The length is 77.2mm
